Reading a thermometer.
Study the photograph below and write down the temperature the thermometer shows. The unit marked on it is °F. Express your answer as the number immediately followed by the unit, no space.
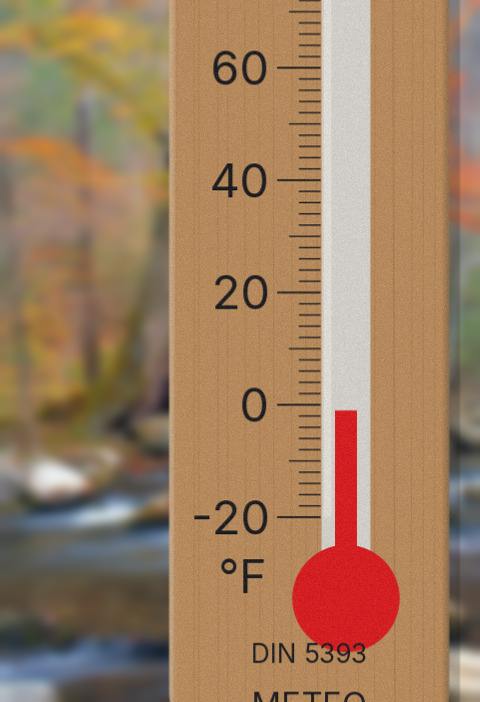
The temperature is -1°F
